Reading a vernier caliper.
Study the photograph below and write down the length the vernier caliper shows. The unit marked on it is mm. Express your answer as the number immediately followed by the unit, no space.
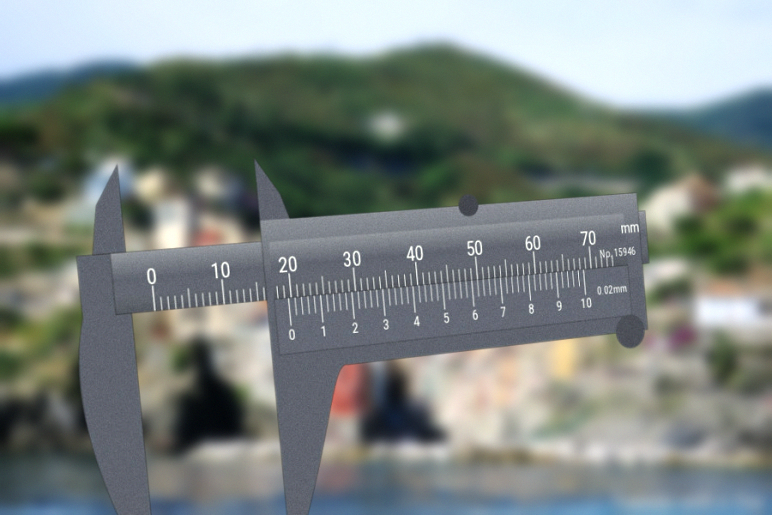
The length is 19.6mm
